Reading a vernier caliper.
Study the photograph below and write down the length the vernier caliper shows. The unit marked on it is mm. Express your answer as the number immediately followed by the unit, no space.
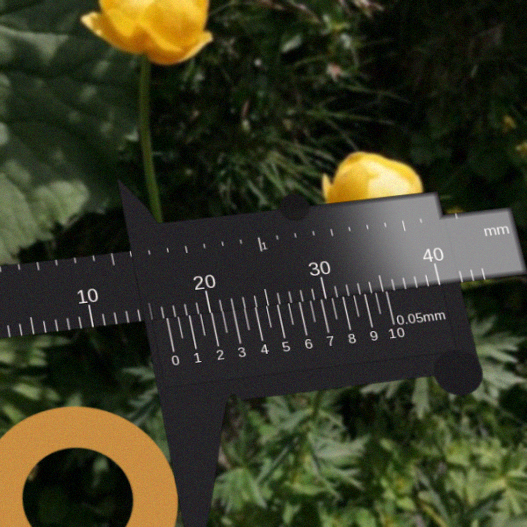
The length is 16.3mm
